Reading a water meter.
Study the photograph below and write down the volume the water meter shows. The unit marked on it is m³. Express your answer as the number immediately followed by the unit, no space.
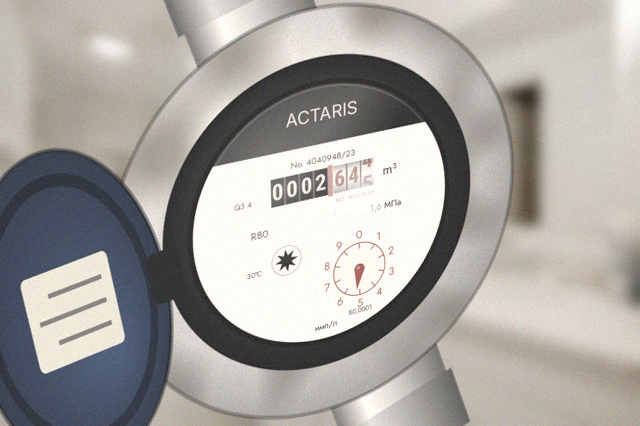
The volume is 2.6445m³
